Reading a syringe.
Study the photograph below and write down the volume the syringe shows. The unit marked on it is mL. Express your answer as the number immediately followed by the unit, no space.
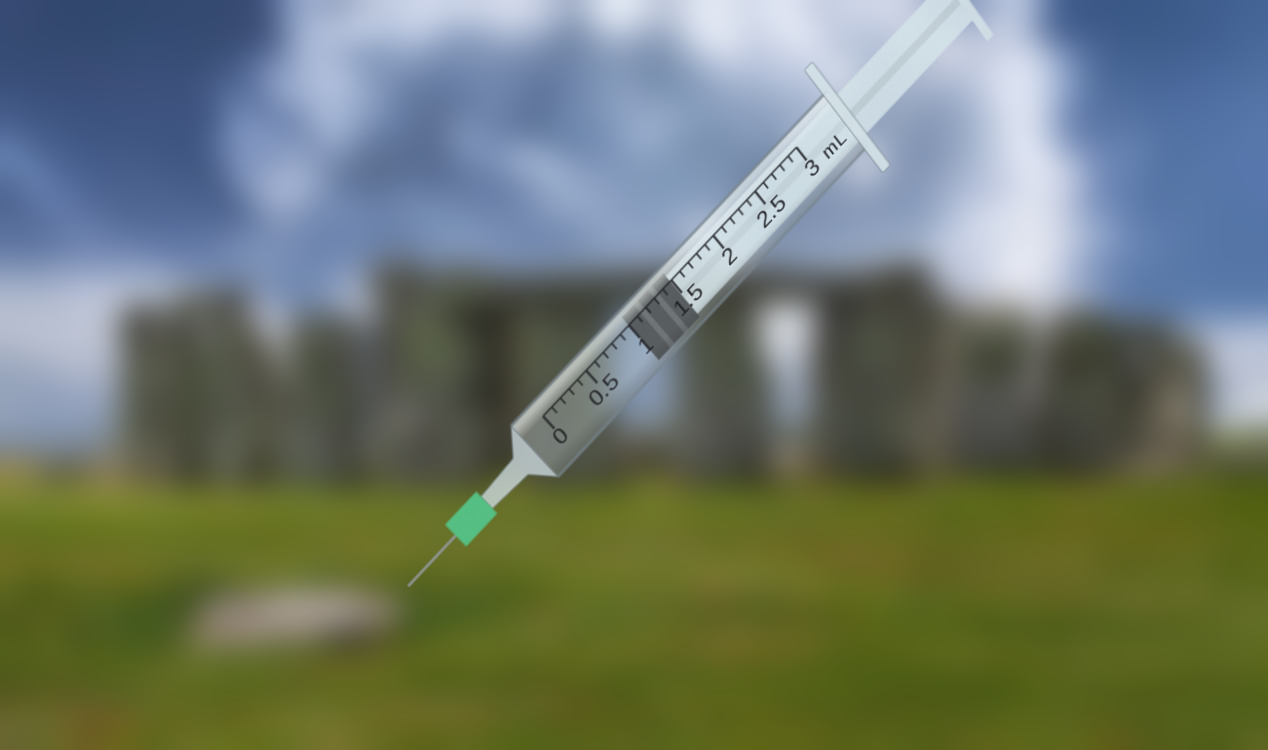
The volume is 1mL
